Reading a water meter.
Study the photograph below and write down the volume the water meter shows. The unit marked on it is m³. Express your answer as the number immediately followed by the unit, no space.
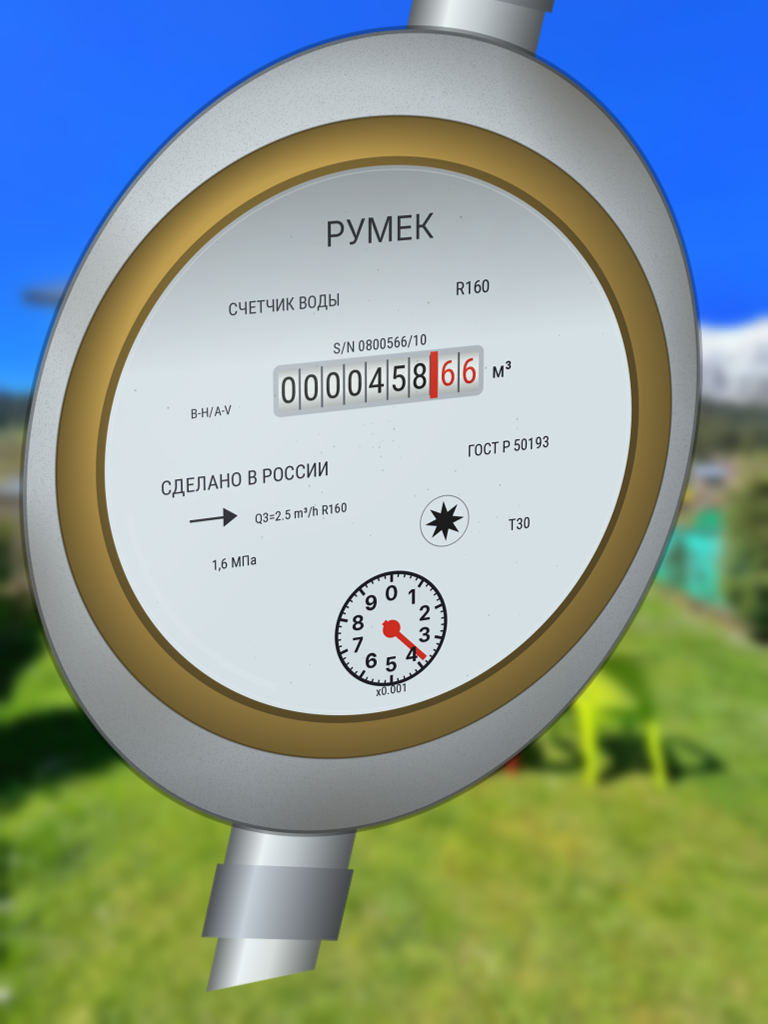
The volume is 458.663m³
